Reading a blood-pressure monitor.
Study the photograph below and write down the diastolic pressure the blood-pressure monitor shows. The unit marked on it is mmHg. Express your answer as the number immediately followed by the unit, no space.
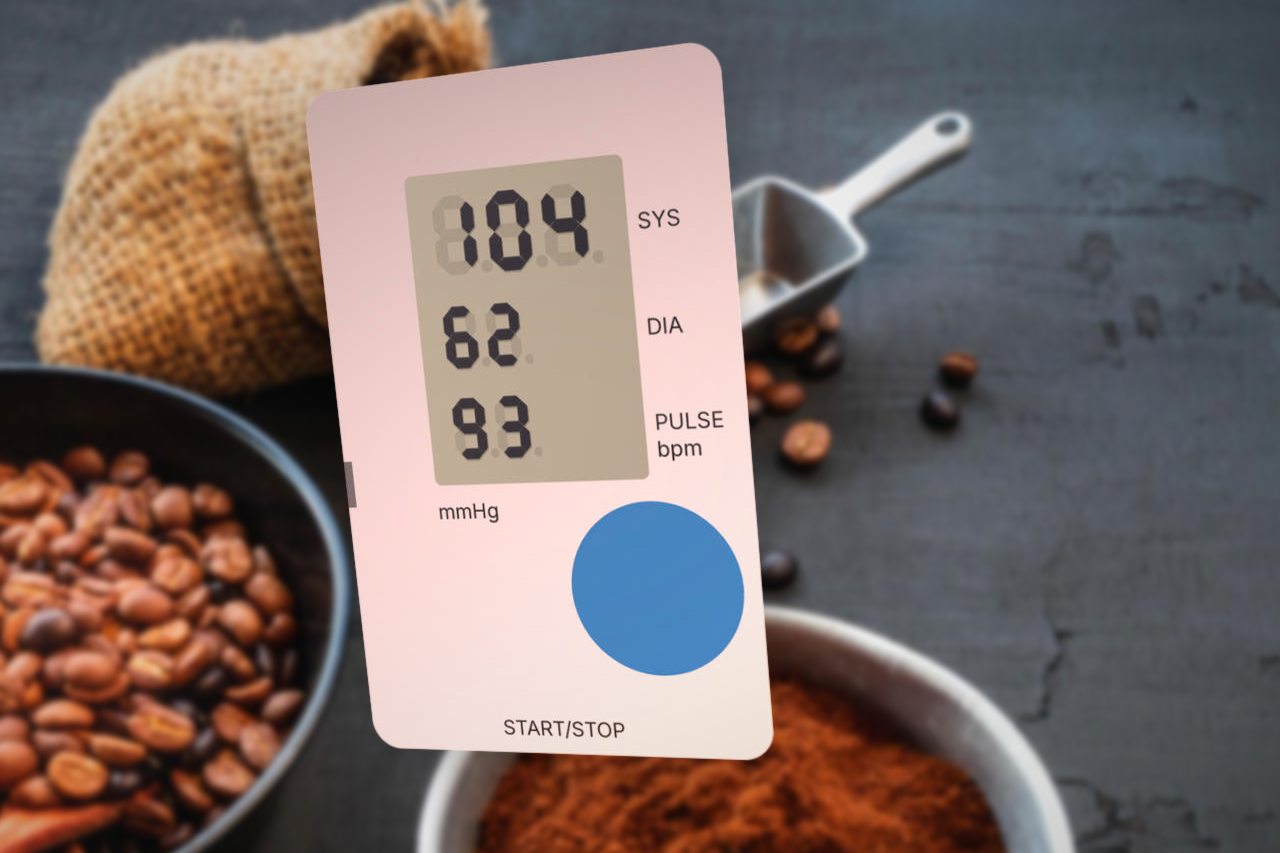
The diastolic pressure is 62mmHg
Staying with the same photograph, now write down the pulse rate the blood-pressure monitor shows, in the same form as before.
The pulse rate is 93bpm
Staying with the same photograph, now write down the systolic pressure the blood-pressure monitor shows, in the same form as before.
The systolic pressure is 104mmHg
